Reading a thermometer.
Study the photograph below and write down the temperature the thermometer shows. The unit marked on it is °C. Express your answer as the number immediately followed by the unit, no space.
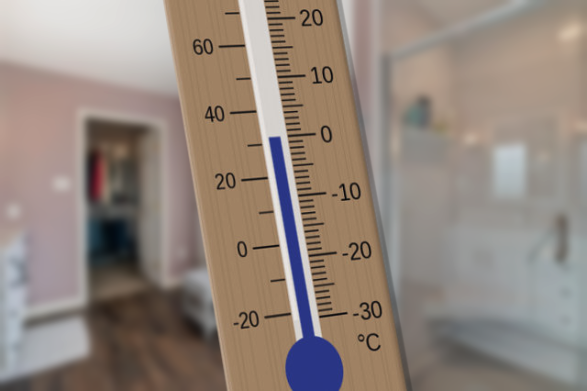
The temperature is 0°C
